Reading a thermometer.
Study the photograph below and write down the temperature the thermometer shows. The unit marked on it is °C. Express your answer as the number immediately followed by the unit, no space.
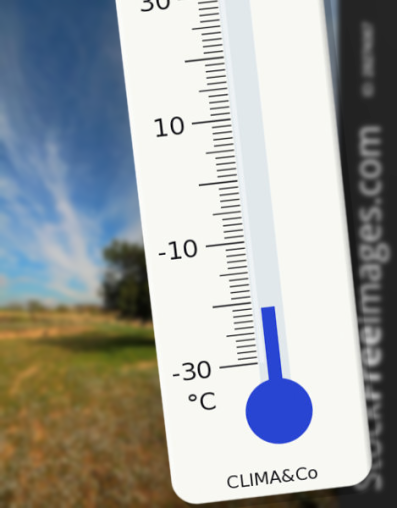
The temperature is -21°C
